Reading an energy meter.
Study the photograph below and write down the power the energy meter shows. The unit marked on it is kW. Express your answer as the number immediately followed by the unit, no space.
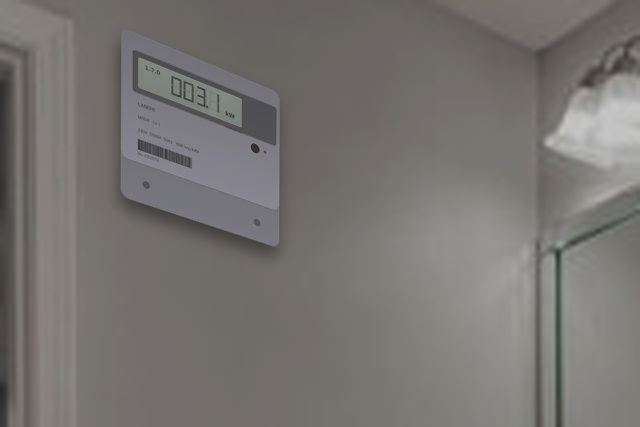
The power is 3.1kW
